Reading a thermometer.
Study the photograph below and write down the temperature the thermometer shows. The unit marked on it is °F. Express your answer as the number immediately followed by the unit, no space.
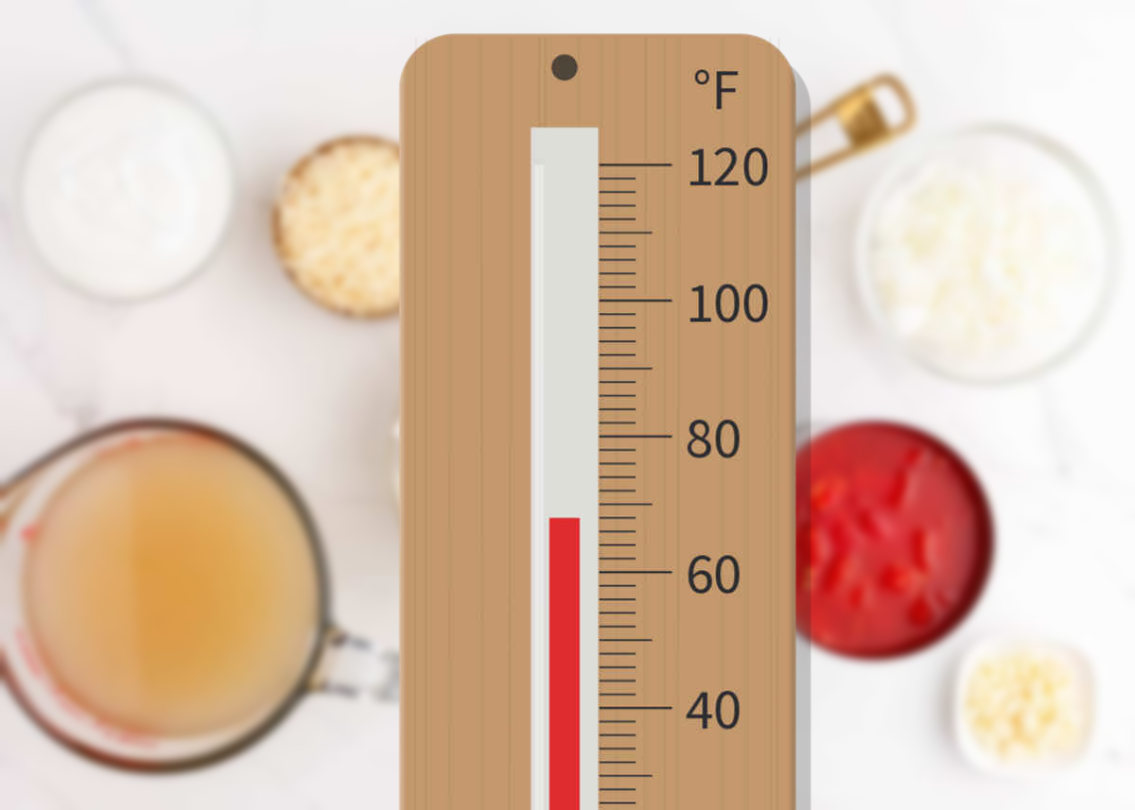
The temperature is 68°F
